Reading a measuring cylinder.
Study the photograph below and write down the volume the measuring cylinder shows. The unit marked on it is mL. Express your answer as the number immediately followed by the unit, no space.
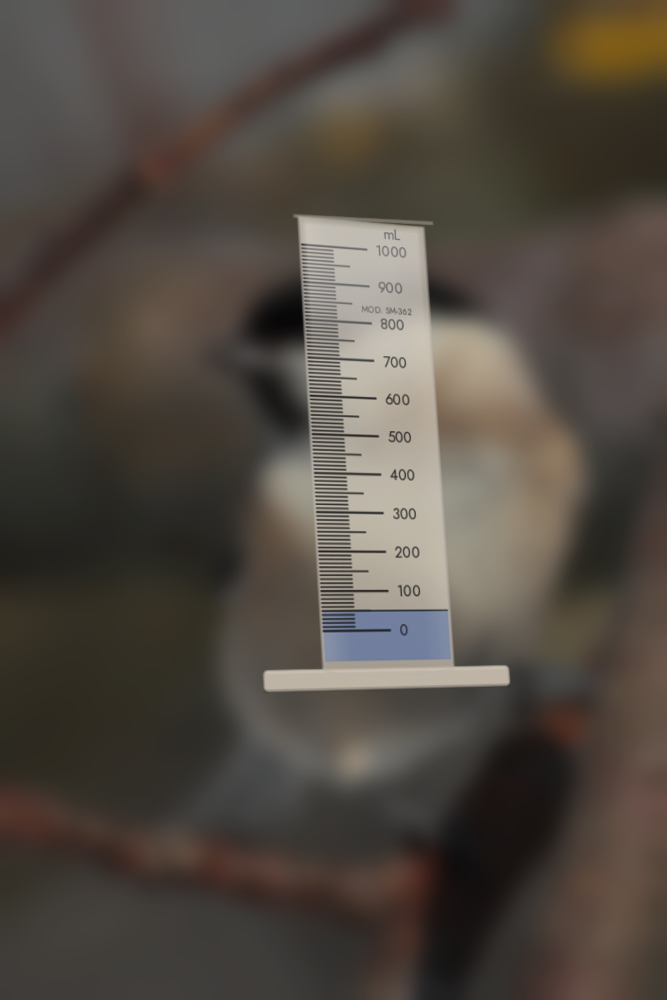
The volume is 50mL
